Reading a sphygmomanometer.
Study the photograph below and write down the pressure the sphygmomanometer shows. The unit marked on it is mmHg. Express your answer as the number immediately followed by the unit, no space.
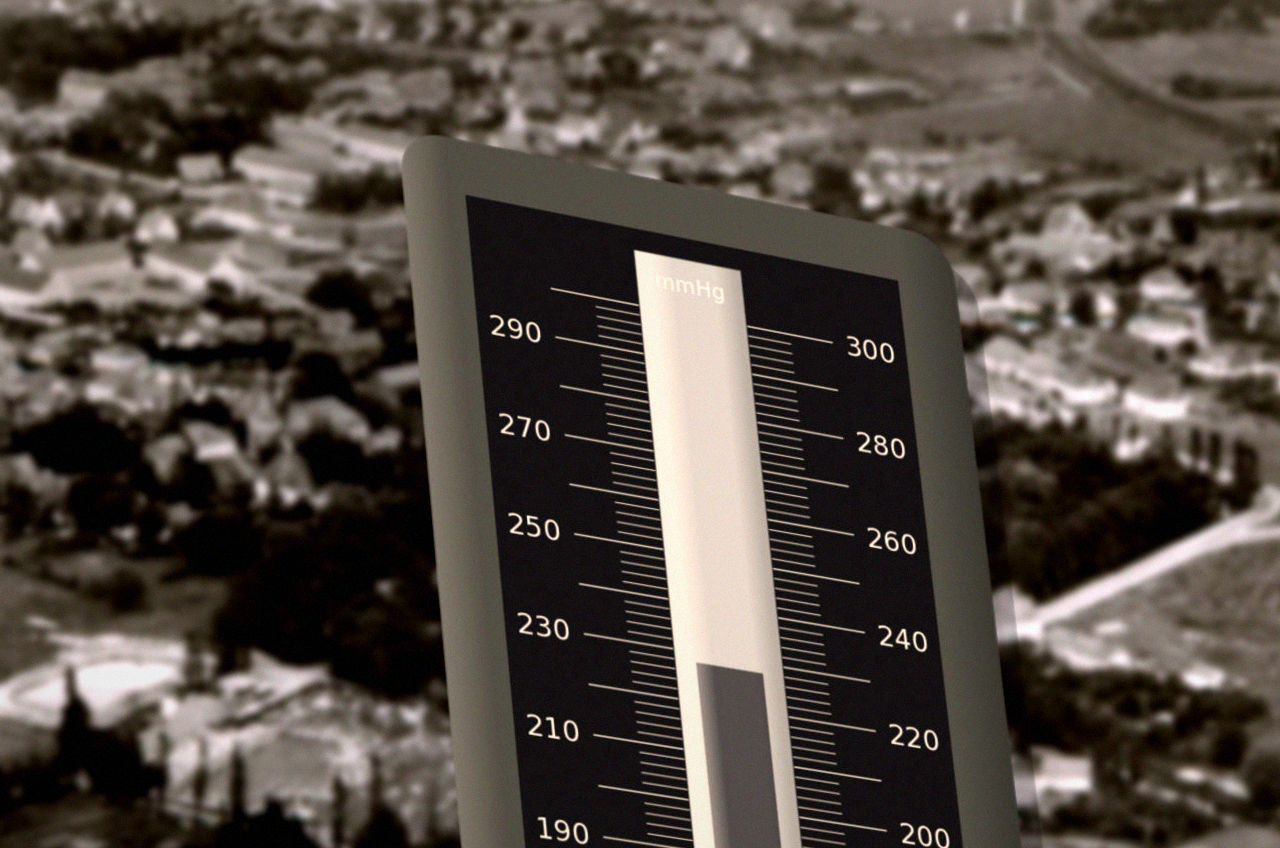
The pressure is 228mmHg
